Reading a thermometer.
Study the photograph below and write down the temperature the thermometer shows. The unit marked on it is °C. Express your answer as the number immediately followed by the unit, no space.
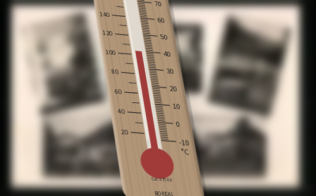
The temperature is 40°C
